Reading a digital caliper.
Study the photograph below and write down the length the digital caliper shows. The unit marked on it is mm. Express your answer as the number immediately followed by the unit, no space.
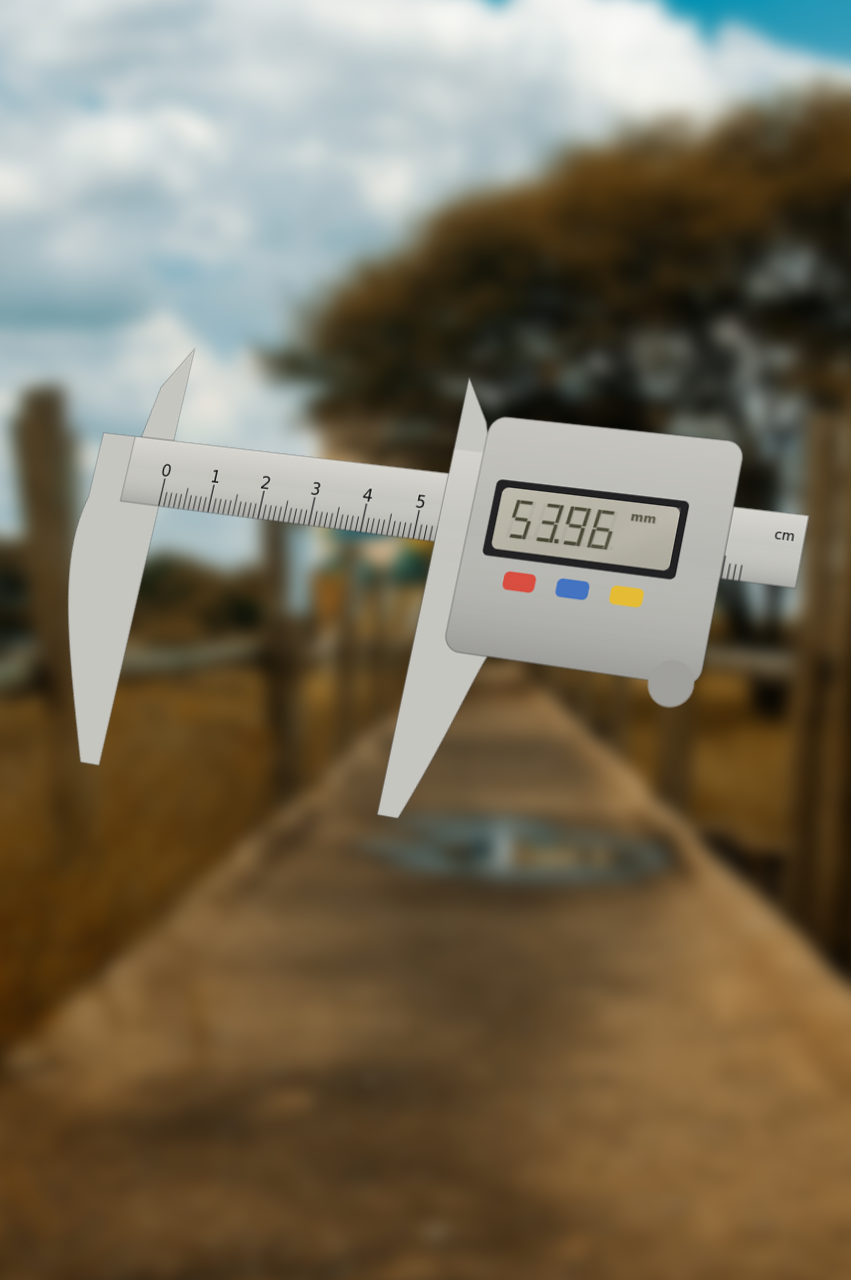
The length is 53.96mm
